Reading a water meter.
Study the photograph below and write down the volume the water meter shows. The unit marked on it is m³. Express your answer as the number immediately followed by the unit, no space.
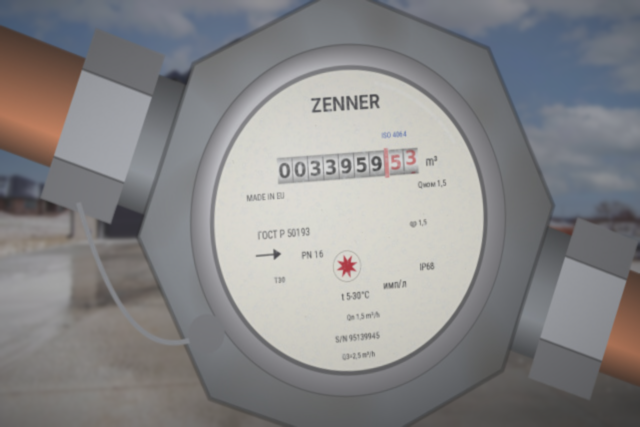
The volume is 33959.53m³
